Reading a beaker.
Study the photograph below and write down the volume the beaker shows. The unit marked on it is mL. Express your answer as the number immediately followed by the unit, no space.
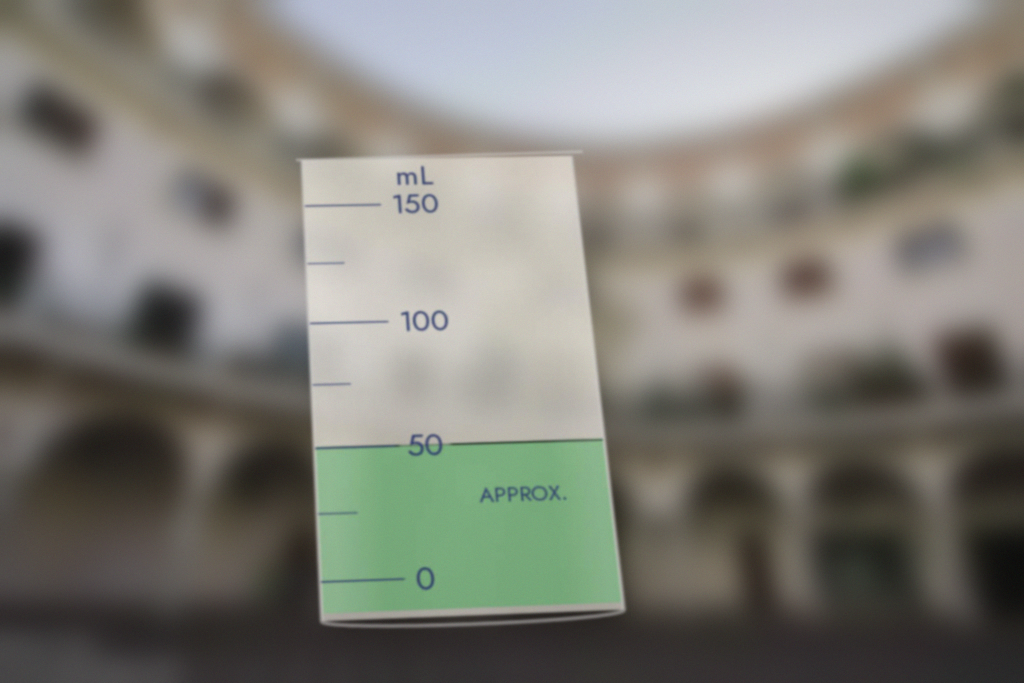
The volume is 50mL
